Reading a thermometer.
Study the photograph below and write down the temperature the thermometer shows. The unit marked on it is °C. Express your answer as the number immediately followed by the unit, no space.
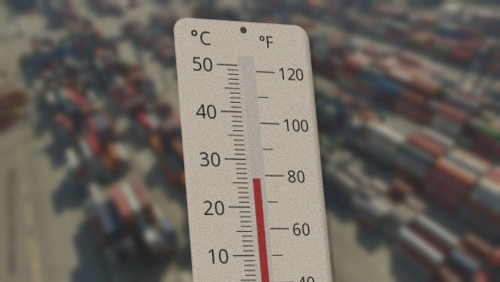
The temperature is 26°C
